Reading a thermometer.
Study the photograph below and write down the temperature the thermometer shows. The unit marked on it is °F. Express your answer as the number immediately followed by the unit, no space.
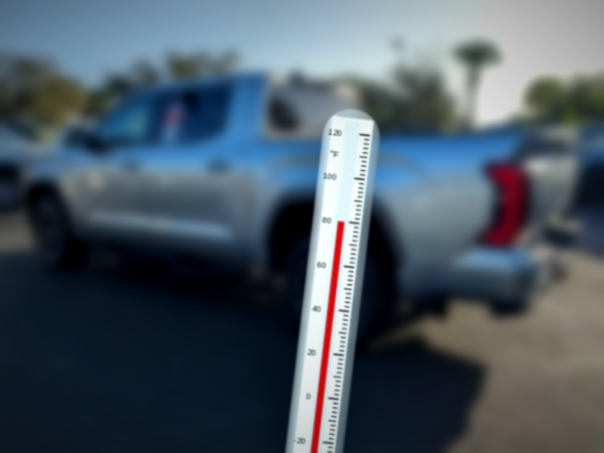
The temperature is 80°F
